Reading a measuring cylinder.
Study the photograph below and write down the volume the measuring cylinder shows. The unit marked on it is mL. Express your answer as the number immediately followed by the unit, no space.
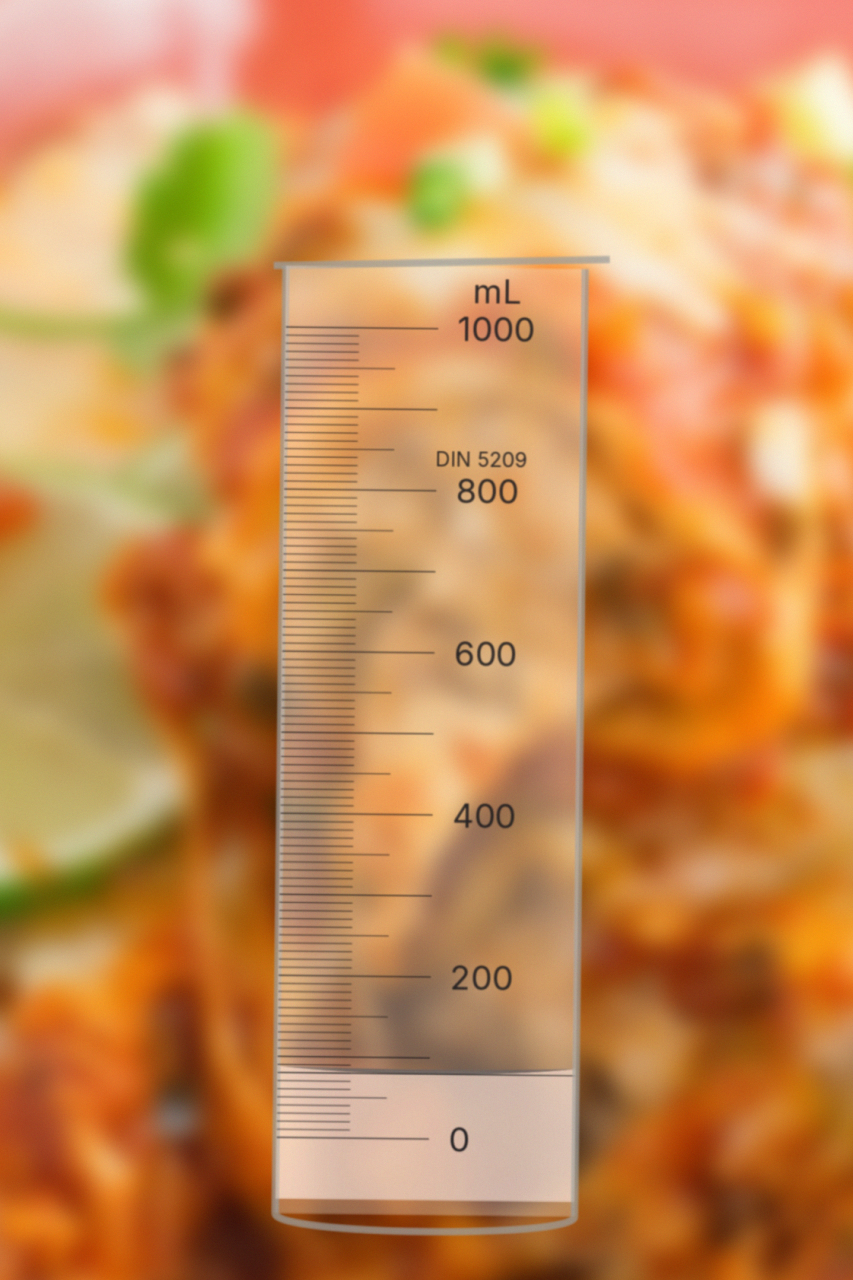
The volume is 80mL
